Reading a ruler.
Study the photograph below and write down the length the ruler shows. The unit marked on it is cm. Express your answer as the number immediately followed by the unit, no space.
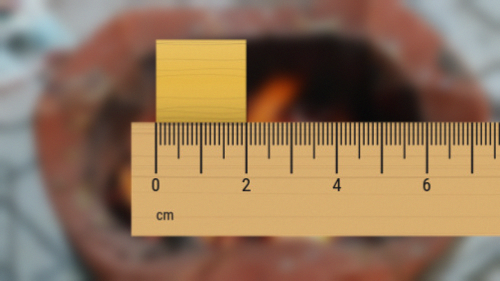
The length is 2cm
